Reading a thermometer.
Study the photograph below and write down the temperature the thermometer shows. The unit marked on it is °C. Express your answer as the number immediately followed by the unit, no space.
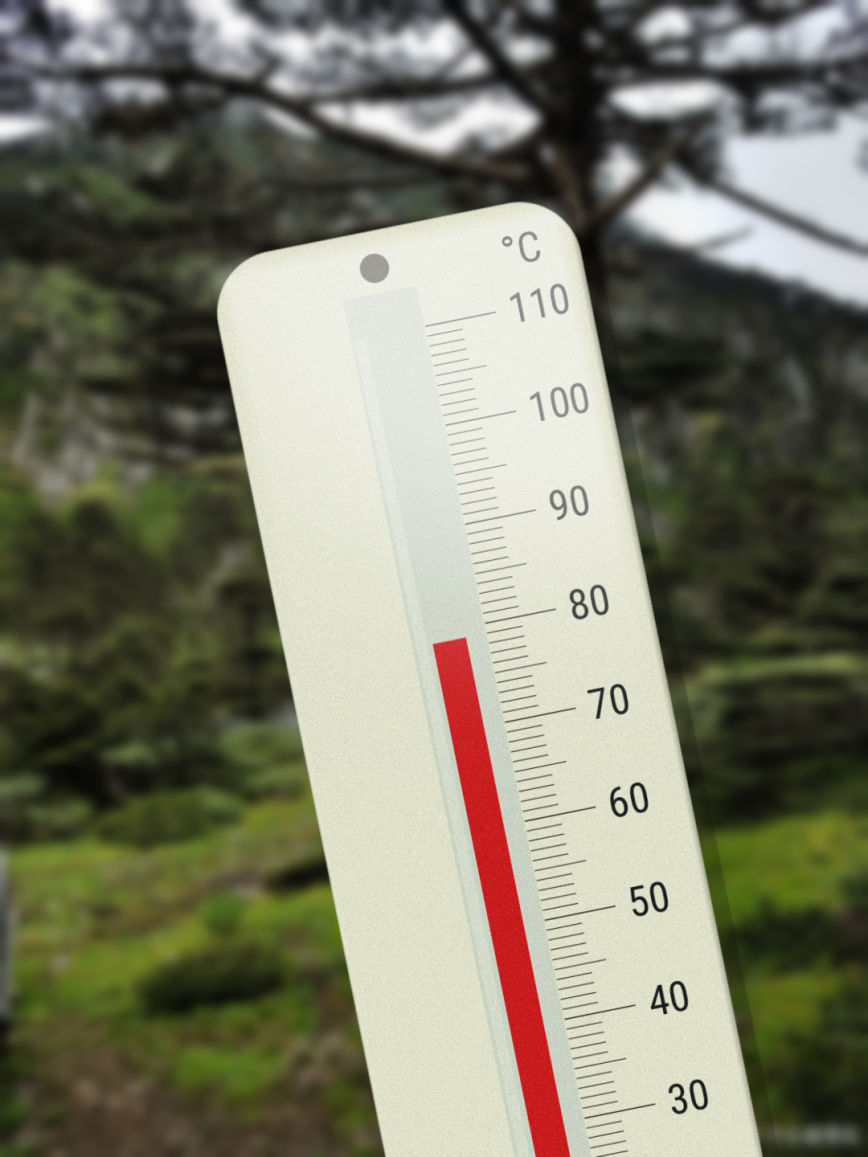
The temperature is 79°C
